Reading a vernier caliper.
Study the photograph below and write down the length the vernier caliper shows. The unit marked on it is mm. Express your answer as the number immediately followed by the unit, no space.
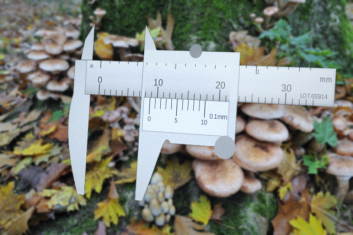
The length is 8.8mm
